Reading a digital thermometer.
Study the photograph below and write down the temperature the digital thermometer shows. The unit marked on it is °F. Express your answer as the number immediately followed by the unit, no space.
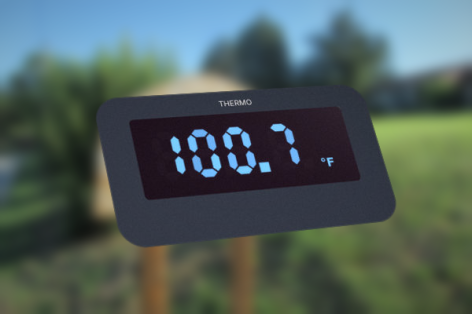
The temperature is 100.7°F
